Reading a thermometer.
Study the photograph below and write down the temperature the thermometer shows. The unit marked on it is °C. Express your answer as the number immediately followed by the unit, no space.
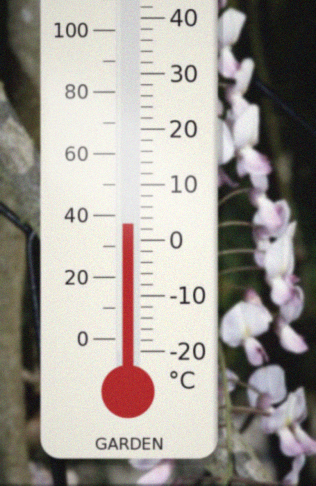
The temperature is 3°C
